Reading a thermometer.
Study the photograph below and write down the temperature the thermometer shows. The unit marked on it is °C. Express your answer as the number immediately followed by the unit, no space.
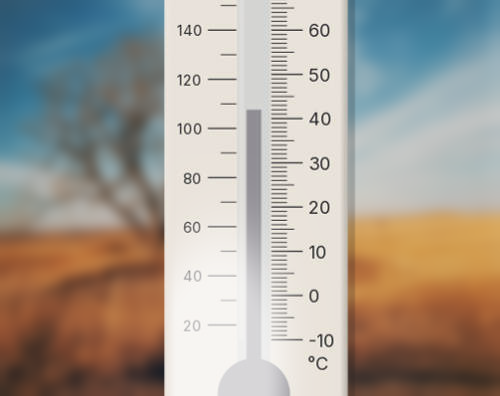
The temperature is 42°C
